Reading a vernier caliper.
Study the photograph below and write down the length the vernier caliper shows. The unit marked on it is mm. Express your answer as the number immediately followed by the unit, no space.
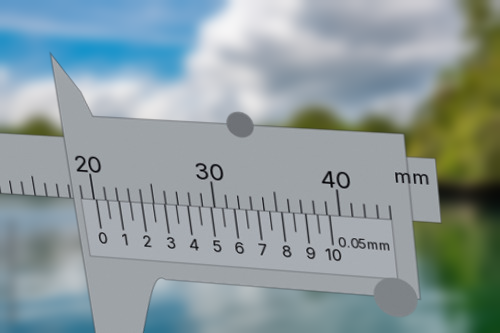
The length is 20.2mm
